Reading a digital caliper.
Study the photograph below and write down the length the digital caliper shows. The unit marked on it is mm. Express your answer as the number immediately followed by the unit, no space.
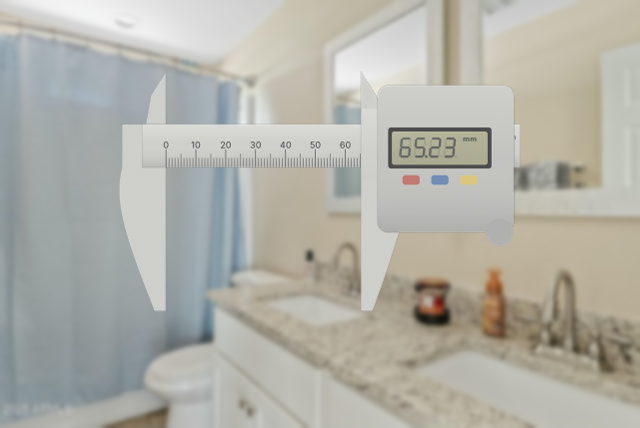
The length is 65.23mm
